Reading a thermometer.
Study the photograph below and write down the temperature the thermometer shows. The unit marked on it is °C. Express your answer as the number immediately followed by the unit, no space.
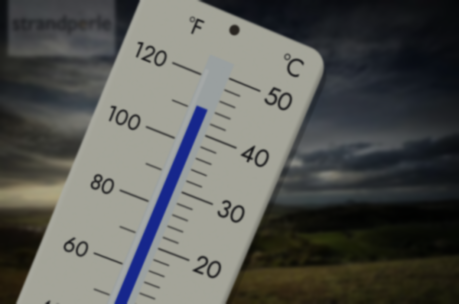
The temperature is 44°C
